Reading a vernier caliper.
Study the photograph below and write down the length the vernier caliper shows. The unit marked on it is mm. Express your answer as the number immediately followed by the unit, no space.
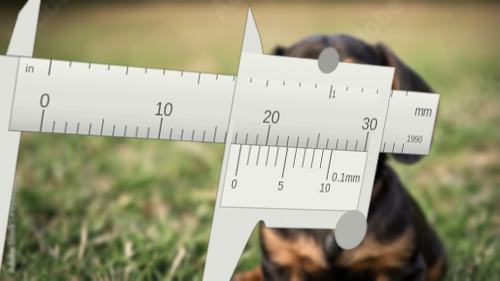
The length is 17.6mm
